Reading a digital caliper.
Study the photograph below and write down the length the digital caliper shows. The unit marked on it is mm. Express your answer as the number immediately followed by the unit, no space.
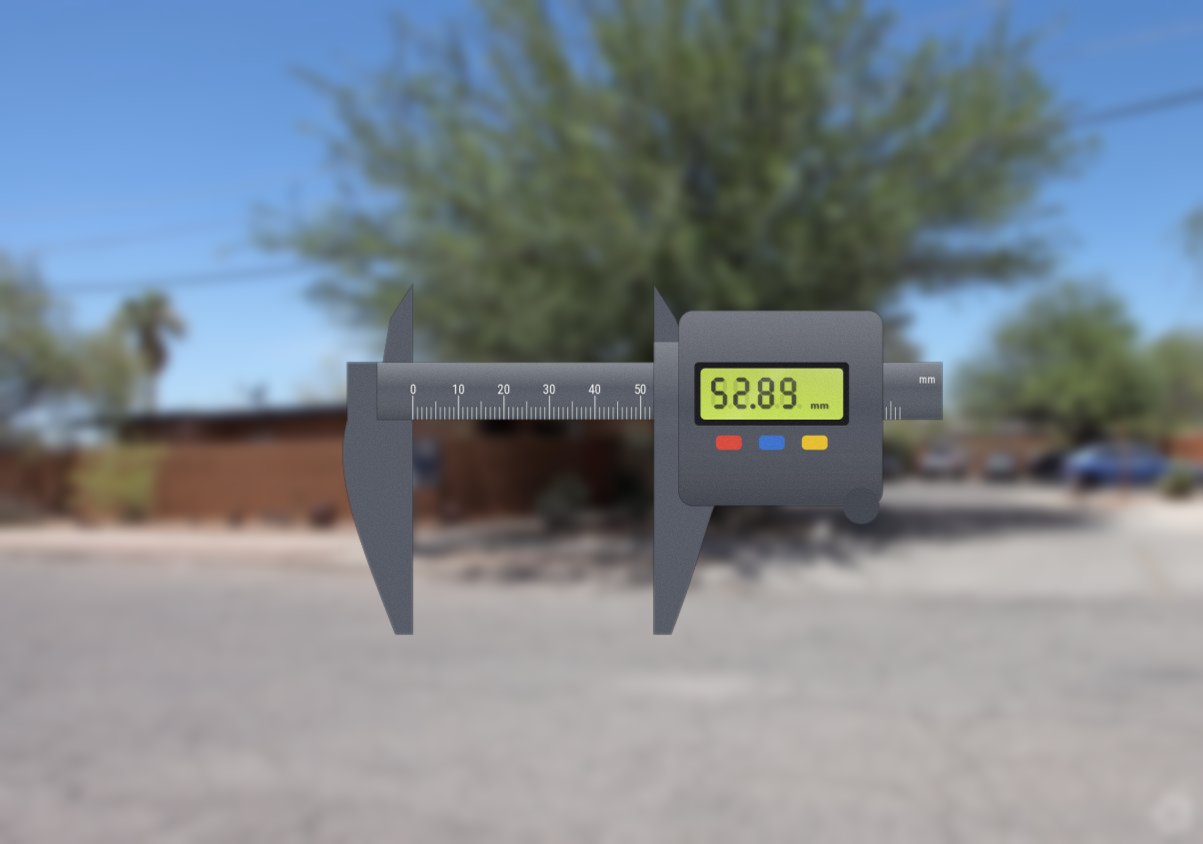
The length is 52.89mm
